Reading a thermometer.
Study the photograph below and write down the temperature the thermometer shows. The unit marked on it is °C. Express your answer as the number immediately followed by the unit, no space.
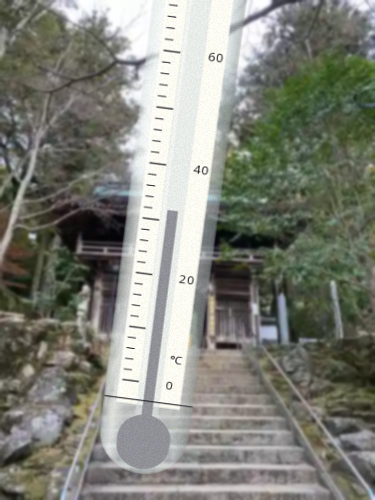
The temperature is 32°C
